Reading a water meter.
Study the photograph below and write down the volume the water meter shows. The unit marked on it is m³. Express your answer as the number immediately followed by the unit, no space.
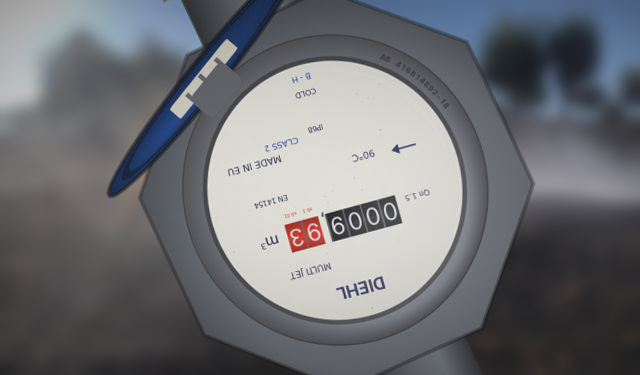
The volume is 9.93m³
